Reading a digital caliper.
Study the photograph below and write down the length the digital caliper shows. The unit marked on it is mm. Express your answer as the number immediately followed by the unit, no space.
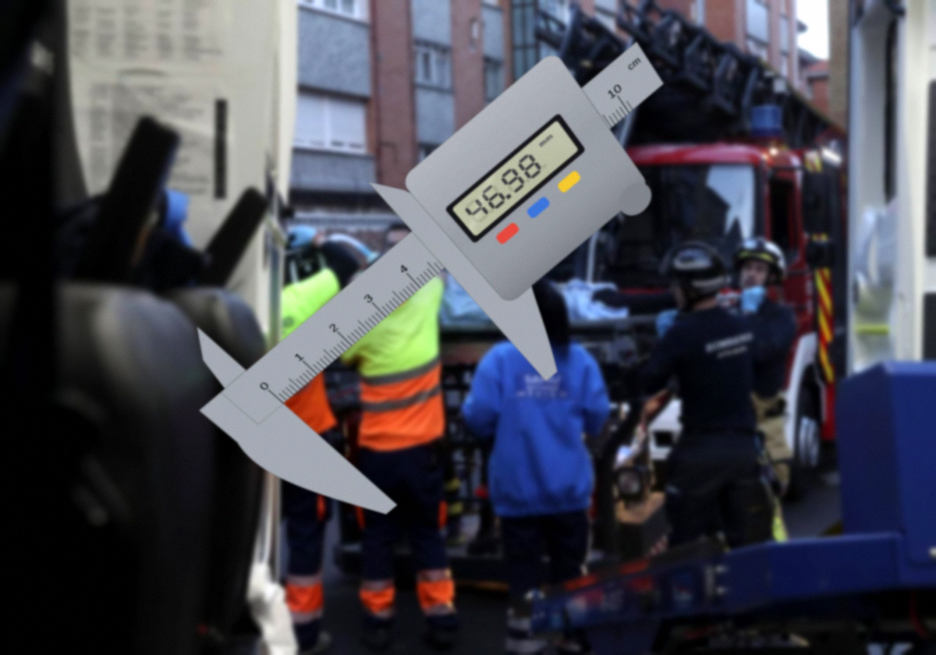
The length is 46.98mm
